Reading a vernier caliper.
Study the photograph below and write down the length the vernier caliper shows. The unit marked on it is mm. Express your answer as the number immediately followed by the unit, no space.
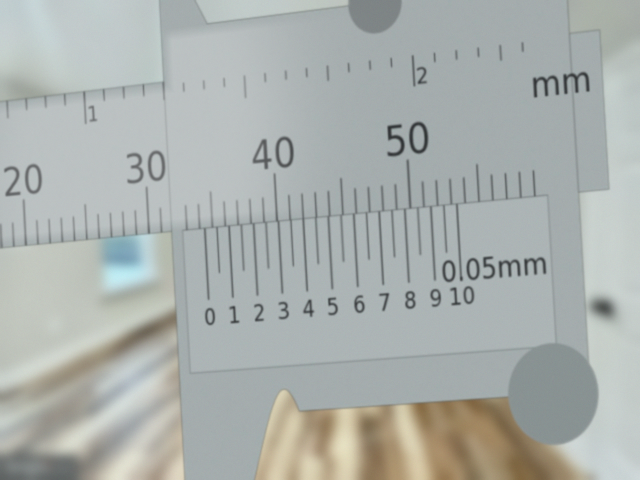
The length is 34.4mm
